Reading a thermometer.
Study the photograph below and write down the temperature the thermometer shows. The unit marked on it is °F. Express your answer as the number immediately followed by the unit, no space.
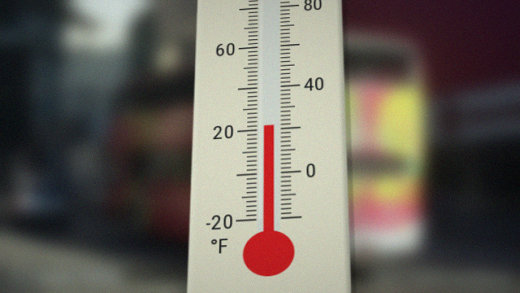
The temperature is 22°F
